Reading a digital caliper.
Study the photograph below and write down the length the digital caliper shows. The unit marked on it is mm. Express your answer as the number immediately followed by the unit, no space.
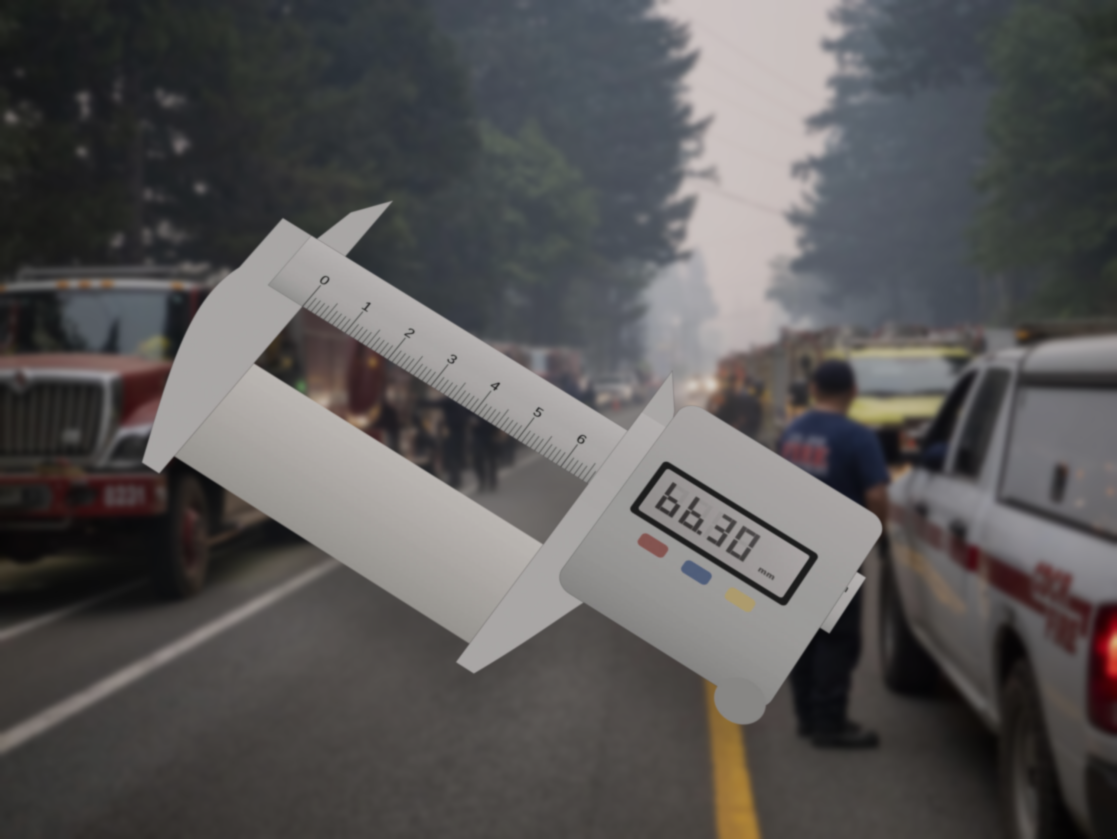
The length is 66.30mm
